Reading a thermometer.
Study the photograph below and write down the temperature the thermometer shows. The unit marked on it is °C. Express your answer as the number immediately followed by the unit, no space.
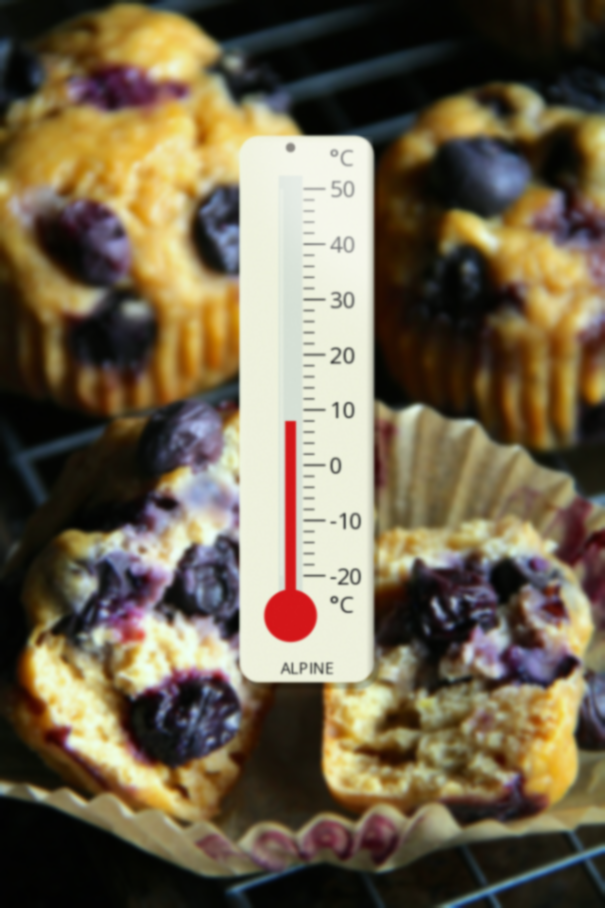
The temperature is 8°C
